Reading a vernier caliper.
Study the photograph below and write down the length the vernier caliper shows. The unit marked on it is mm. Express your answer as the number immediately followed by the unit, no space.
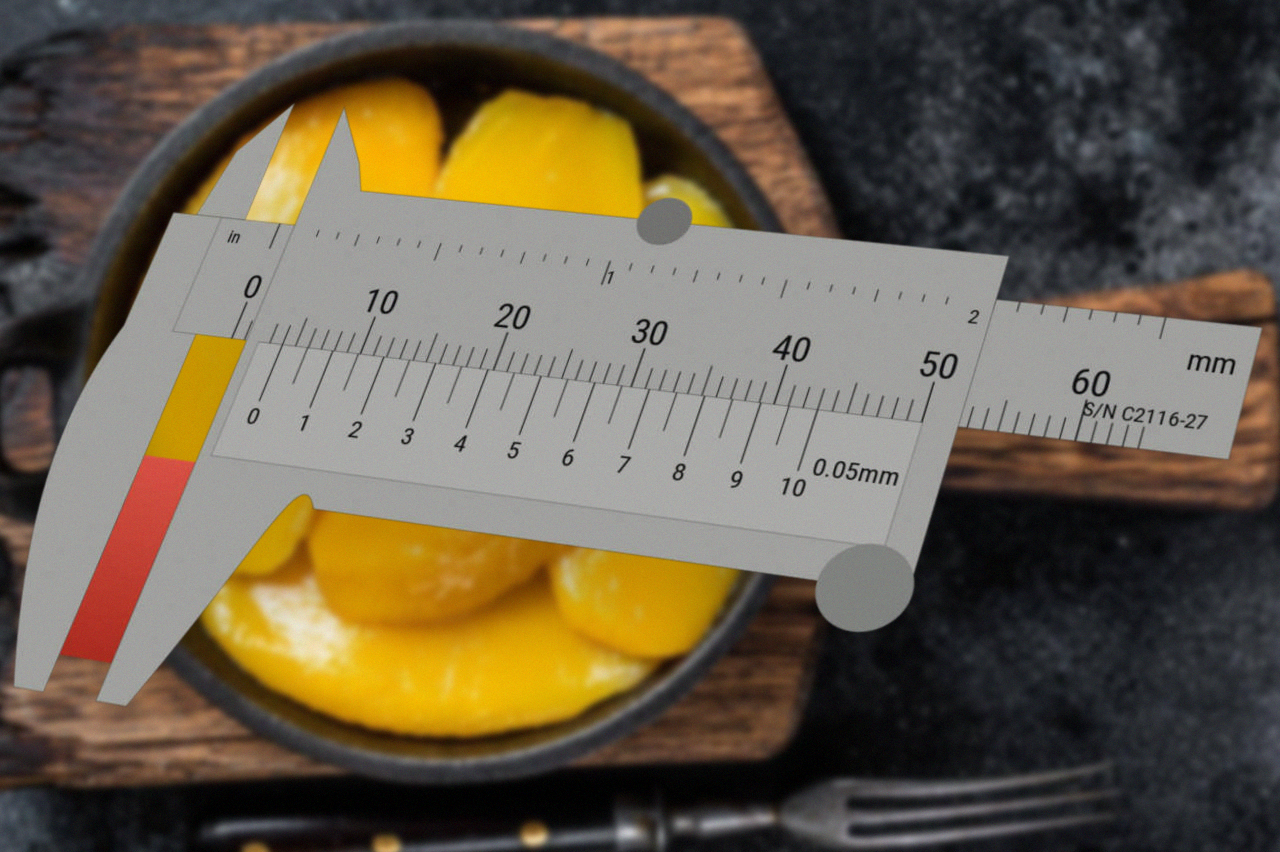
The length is 4.0mm
